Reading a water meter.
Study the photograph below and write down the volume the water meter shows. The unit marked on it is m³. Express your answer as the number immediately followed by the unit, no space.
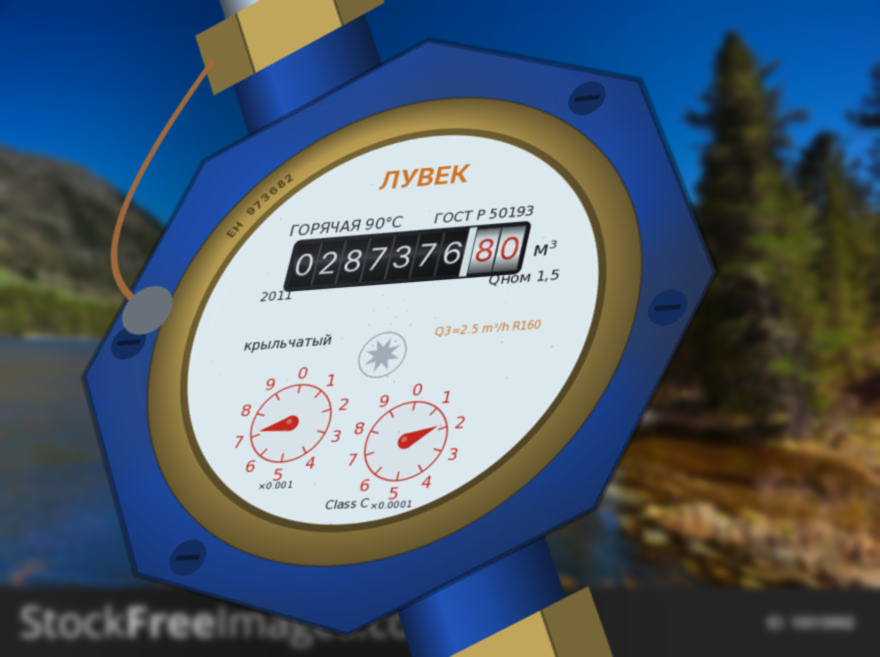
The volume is 287376.8071m³
